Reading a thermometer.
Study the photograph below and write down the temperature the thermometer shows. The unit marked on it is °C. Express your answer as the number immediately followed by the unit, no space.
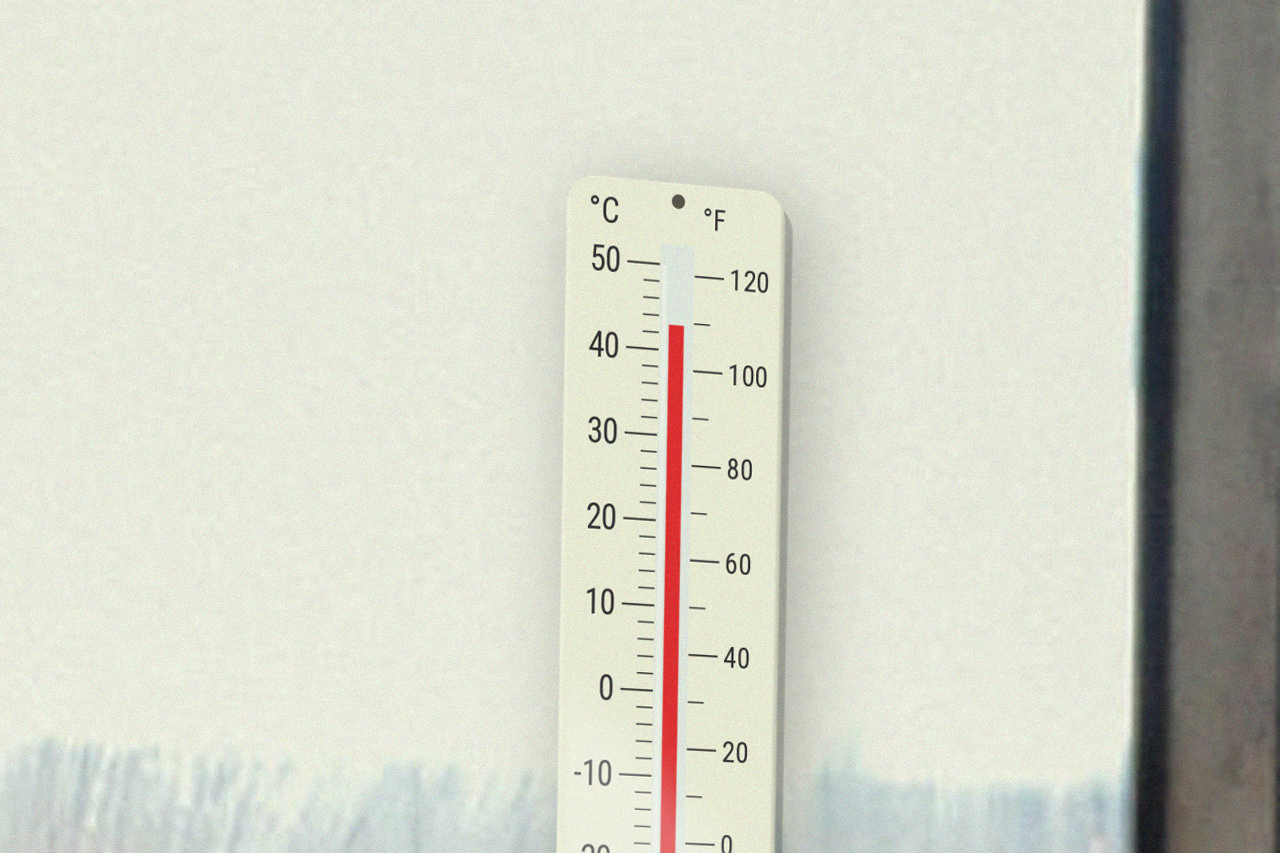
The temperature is 43°C
